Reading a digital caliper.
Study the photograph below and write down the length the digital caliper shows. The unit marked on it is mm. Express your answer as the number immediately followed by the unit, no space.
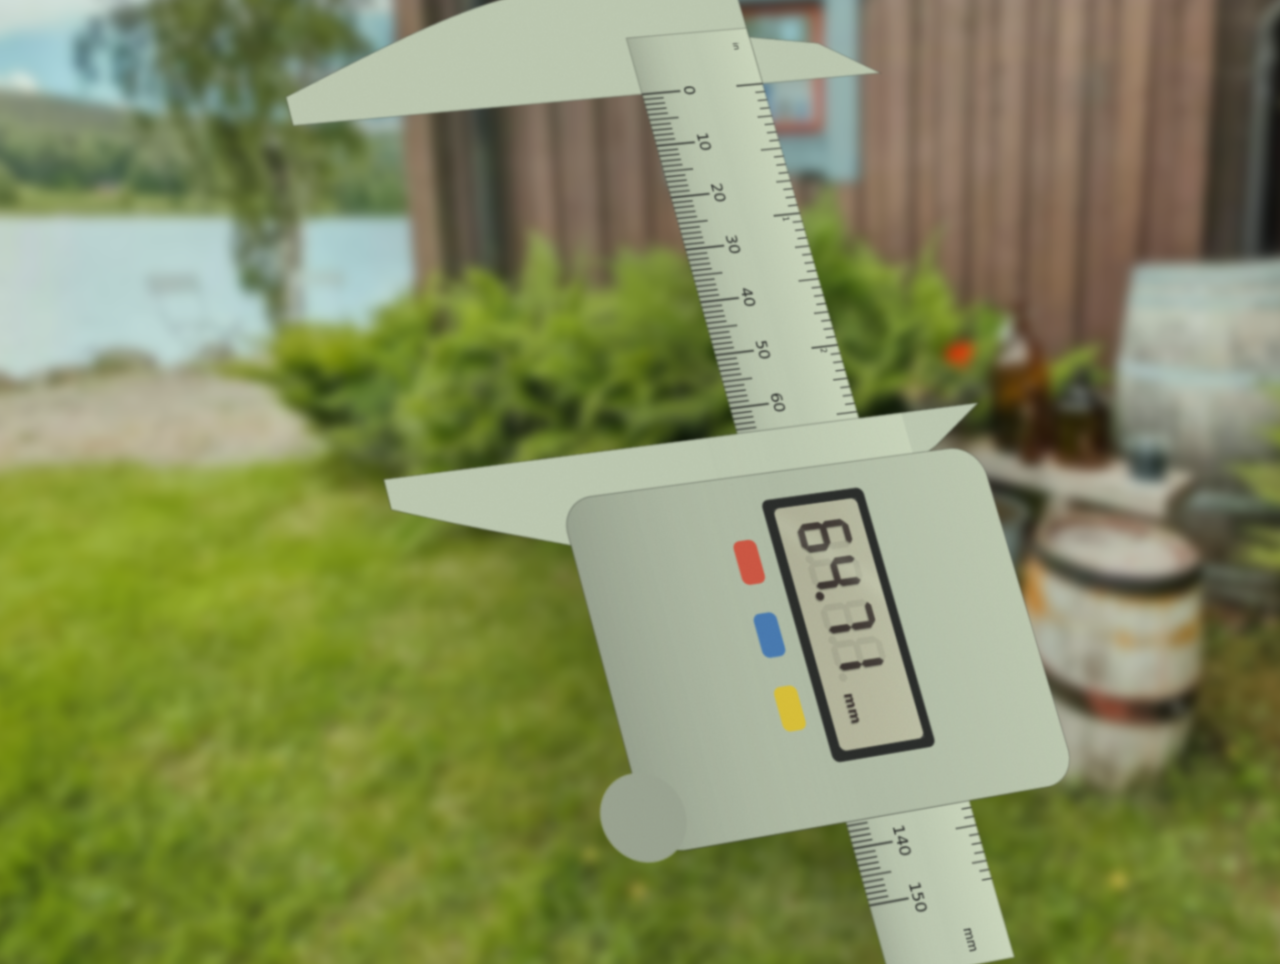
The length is 64.71mm
